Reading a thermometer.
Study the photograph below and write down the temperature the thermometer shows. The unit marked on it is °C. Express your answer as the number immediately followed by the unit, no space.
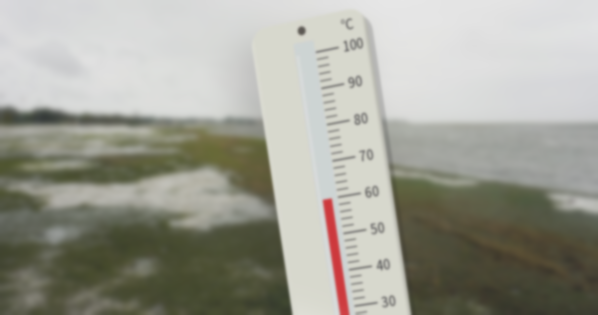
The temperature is 60°C
